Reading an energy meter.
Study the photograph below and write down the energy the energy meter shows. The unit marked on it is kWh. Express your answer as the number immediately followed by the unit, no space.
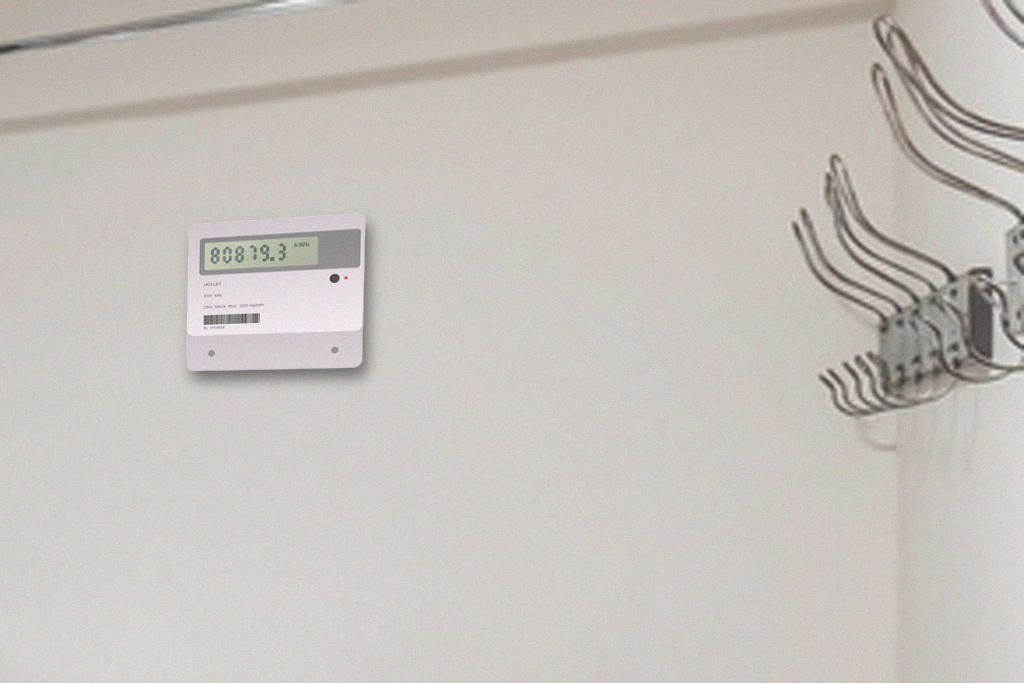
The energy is 80879.3kWh
